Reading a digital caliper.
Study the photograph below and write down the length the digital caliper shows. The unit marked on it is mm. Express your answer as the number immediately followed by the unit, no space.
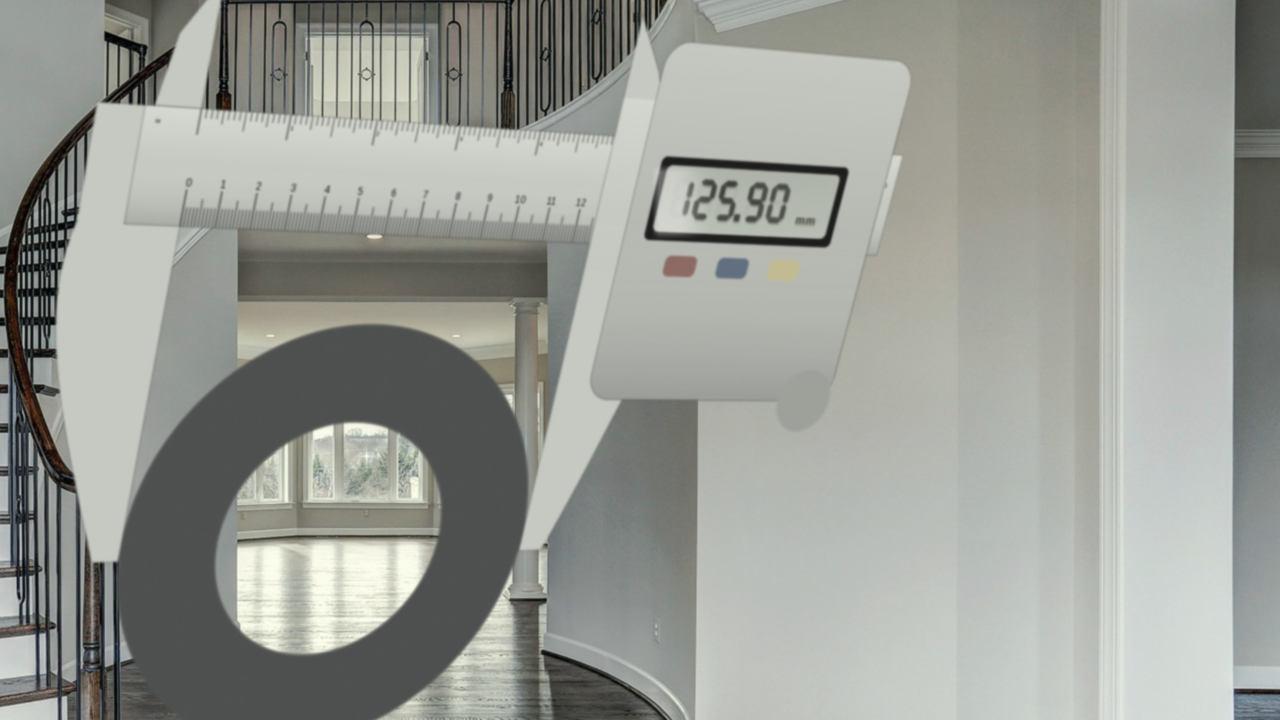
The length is 125.90mm
